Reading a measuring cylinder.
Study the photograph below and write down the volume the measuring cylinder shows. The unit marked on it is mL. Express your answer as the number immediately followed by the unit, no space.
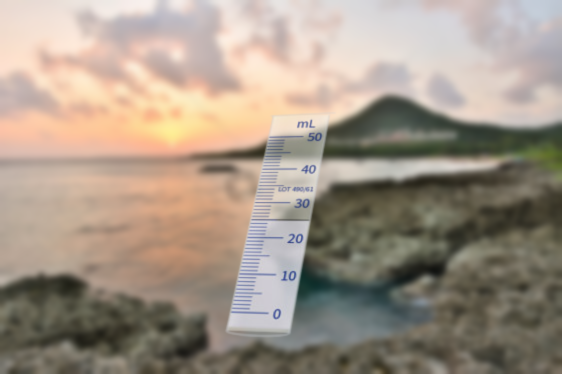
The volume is 25mL
